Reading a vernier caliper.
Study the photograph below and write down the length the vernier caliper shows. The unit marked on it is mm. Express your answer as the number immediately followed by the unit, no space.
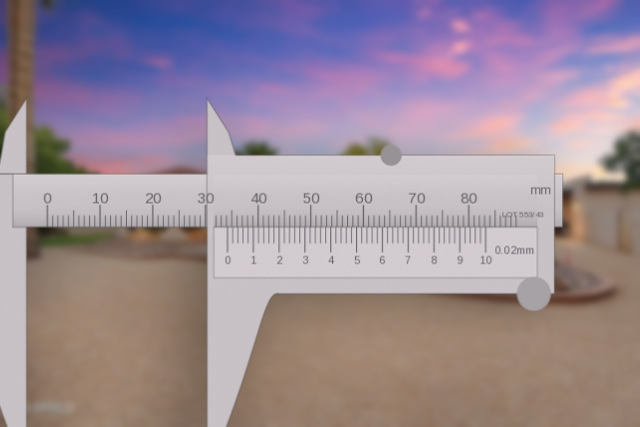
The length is 34.2mm
